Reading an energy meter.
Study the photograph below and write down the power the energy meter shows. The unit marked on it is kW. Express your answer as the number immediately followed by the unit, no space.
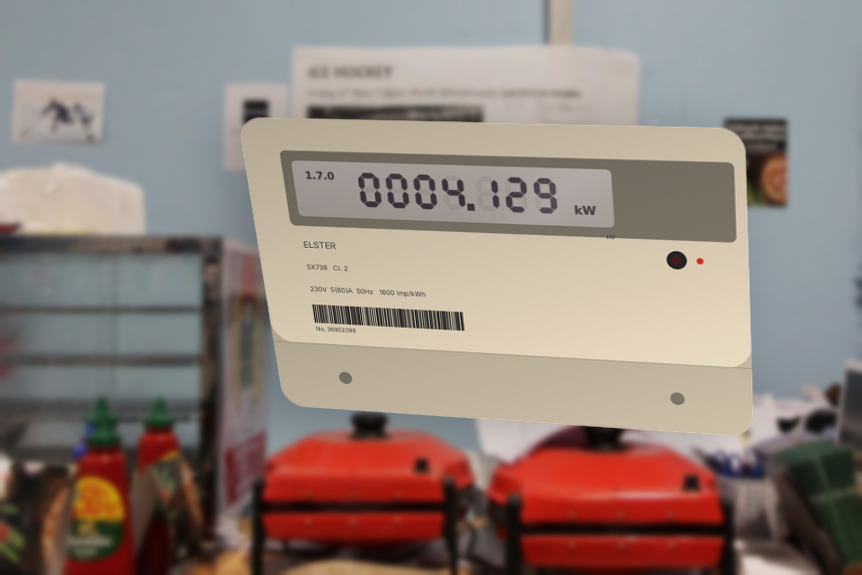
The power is 4.129kW
